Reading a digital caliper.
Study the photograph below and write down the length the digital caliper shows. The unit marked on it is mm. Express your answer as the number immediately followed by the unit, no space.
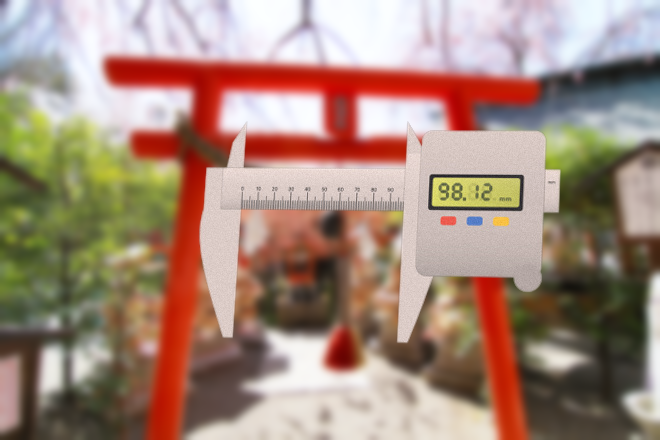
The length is 98.12mm
